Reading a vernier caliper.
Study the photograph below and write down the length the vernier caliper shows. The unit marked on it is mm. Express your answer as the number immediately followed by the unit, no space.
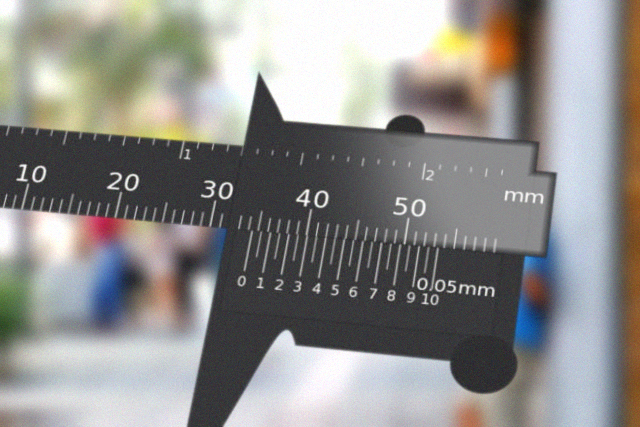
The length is 34.4mm
